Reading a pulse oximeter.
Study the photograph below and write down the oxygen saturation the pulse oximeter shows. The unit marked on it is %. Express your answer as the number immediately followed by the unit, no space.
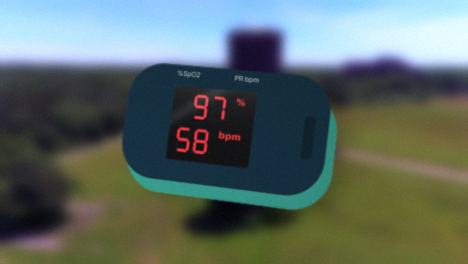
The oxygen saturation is 97%
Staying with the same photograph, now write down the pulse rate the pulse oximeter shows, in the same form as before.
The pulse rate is 58bpm
